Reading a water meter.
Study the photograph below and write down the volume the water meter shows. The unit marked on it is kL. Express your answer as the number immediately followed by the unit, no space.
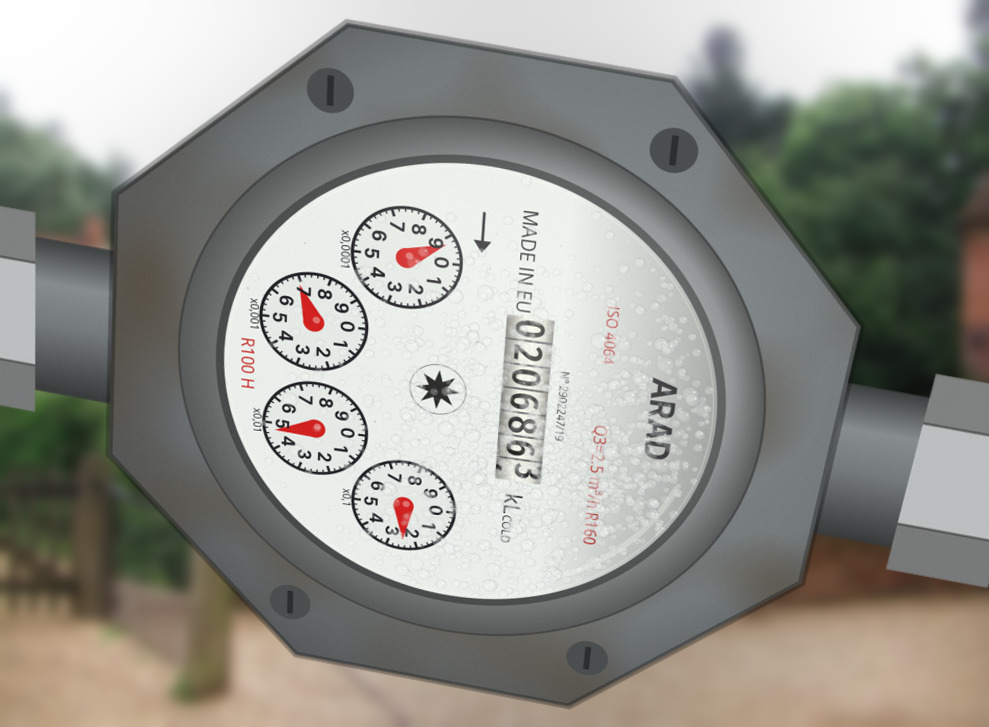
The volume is 206863.2469kL
